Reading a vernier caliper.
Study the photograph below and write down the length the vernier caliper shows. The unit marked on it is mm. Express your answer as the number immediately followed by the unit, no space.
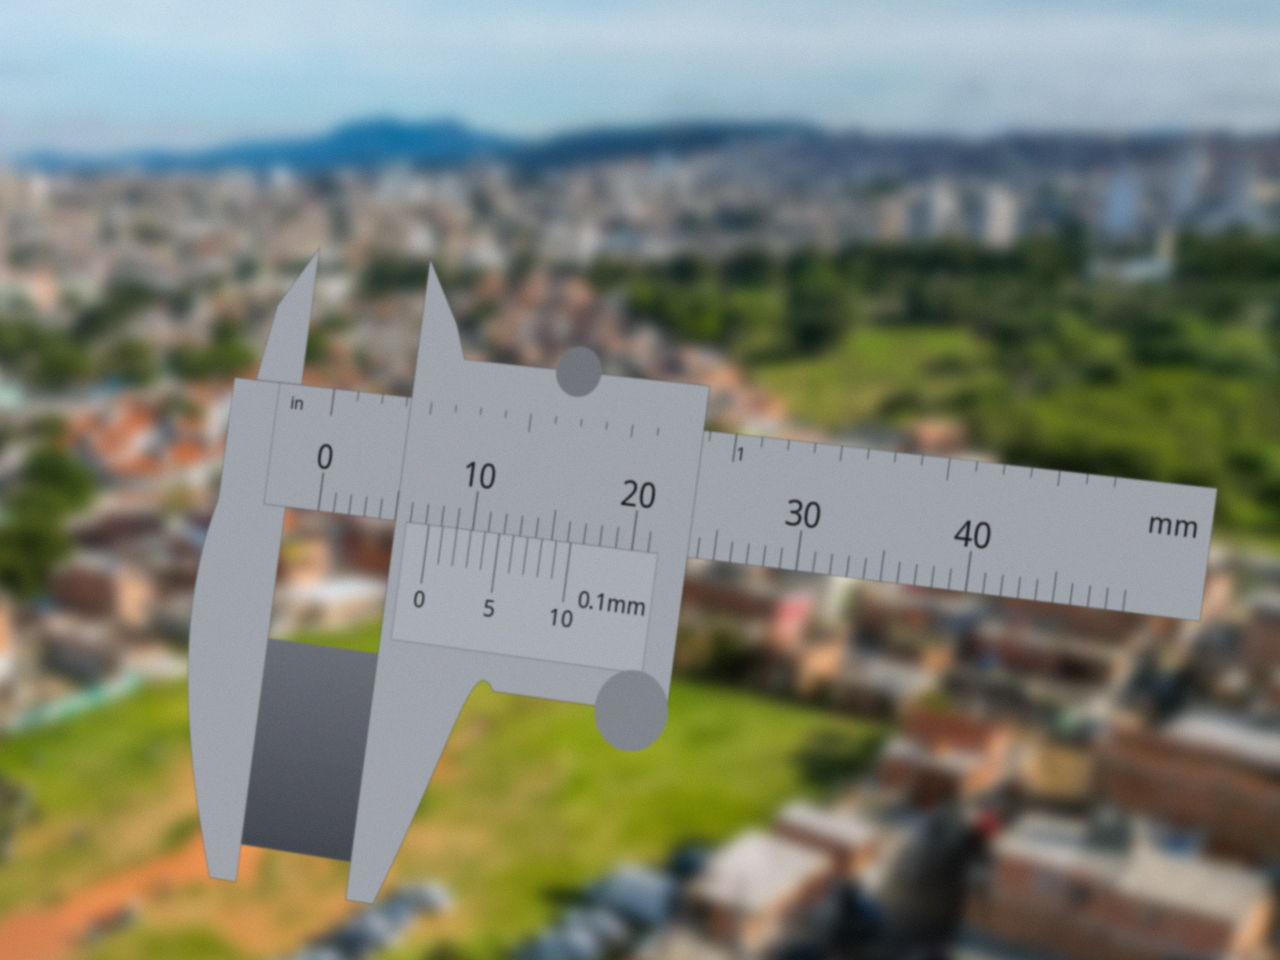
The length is 7.2mm
